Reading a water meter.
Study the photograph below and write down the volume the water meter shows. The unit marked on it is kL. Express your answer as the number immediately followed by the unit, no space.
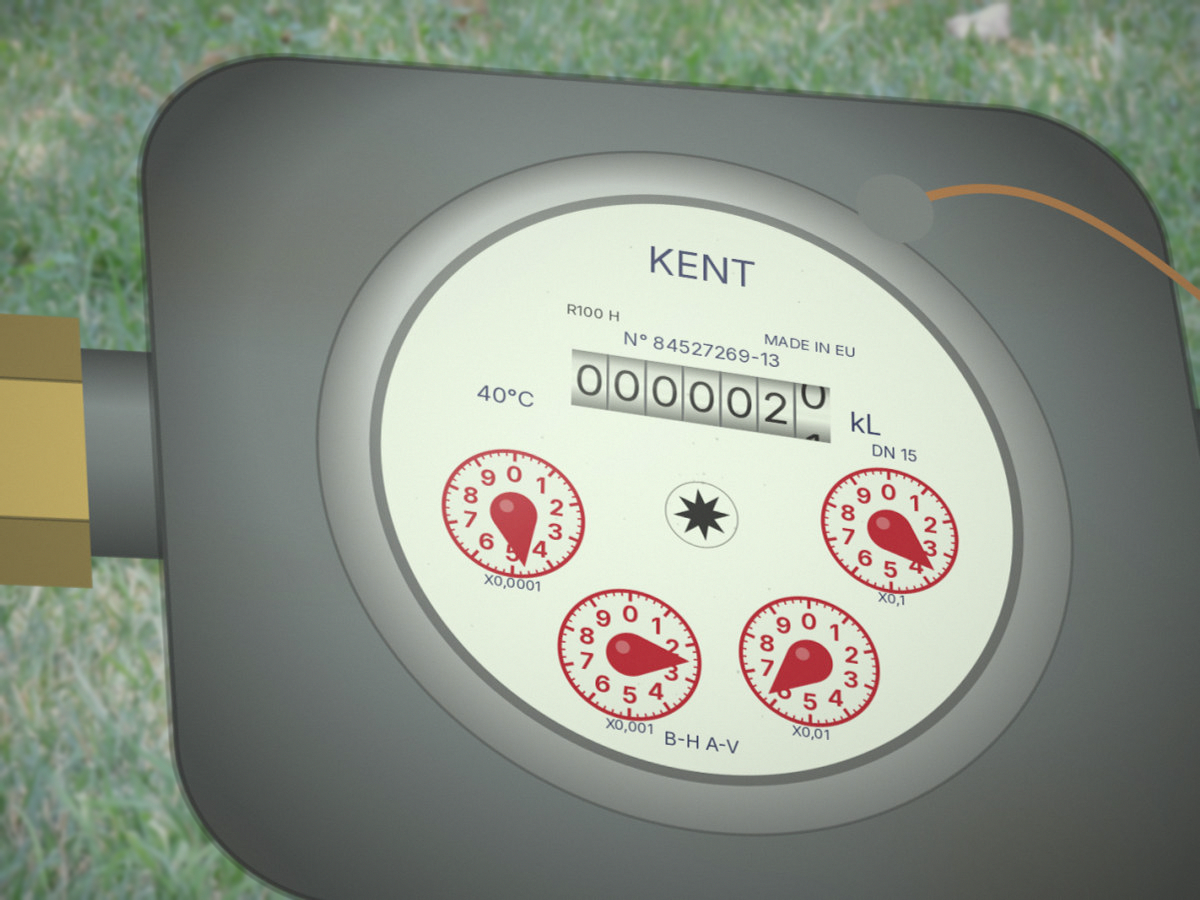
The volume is 20.3624kL
